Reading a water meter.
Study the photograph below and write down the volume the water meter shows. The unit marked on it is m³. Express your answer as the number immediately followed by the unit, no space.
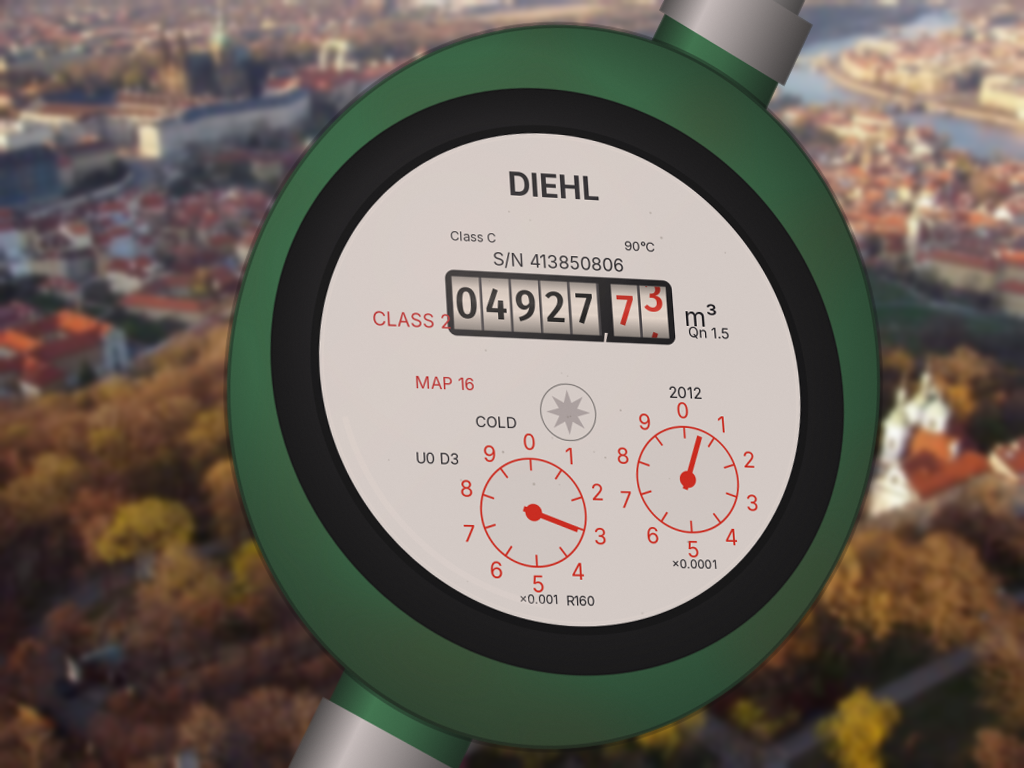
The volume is 4927.7330m³
